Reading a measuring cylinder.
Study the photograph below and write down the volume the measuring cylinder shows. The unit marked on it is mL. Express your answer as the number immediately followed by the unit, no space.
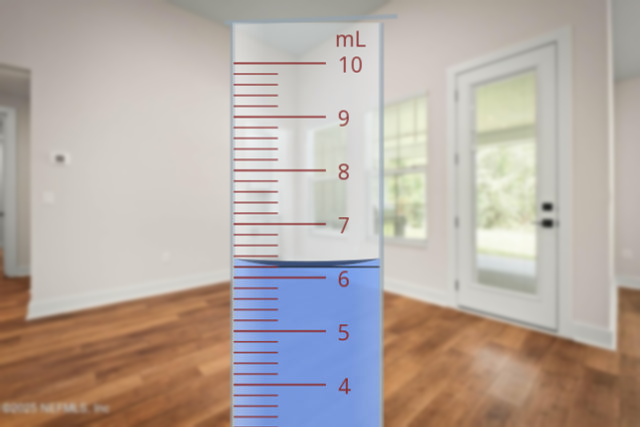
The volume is 6.2mL
